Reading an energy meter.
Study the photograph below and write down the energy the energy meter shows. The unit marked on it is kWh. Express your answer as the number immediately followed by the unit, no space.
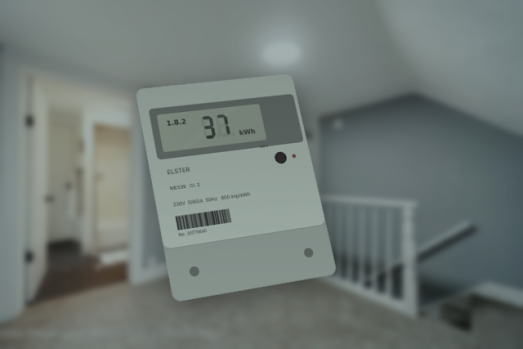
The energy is 37kWh
